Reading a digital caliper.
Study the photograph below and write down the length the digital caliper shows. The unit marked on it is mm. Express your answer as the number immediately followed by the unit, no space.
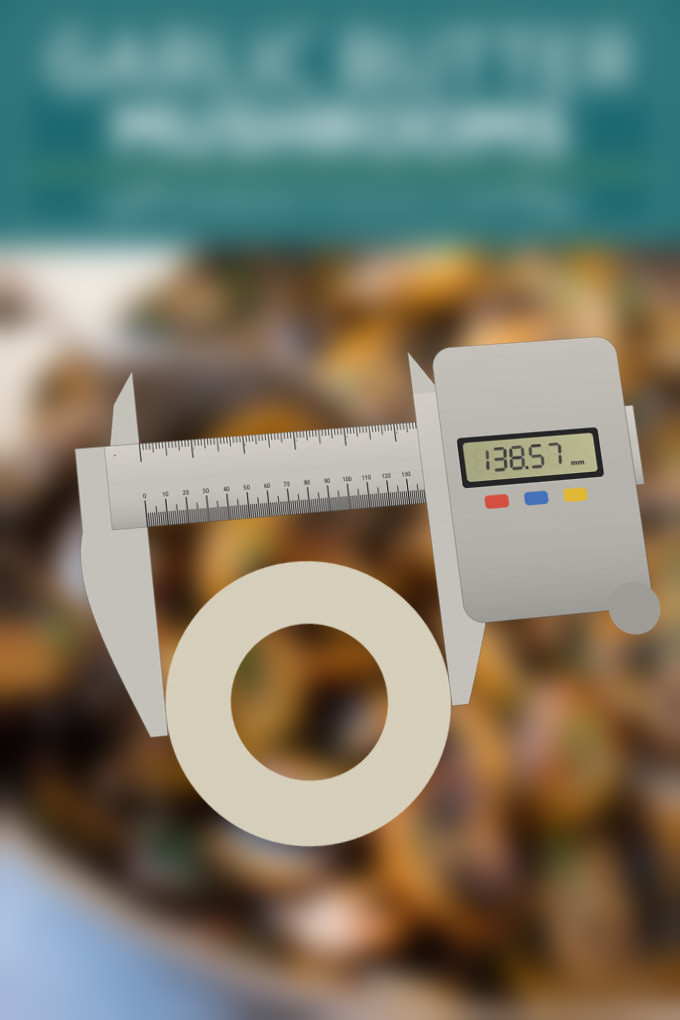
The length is 138.57mm
